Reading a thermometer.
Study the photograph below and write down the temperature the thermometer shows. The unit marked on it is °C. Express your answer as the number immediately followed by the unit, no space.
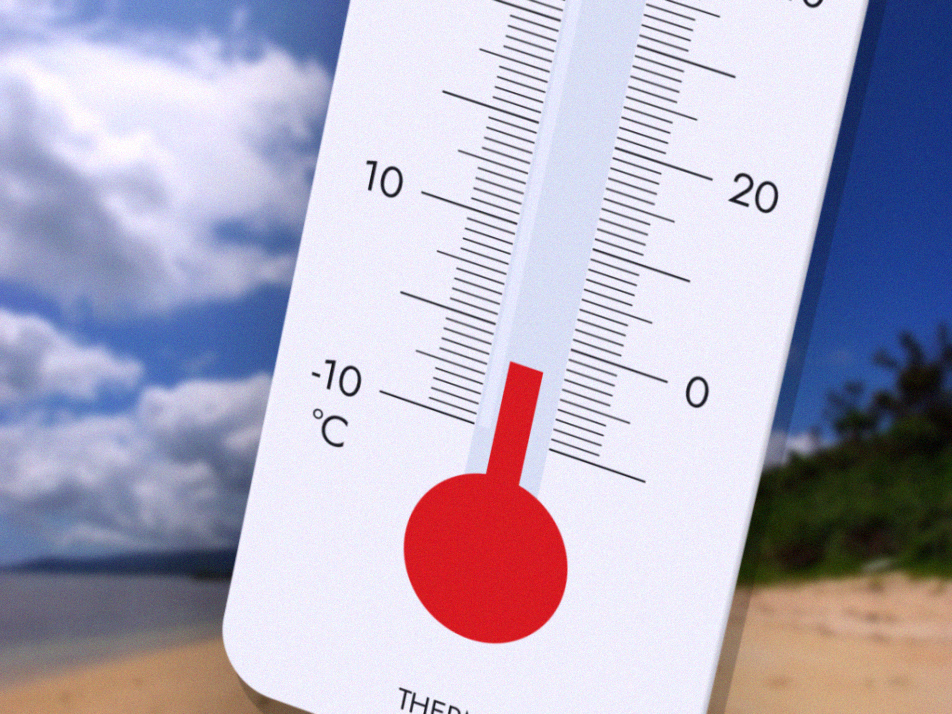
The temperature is -3°C
